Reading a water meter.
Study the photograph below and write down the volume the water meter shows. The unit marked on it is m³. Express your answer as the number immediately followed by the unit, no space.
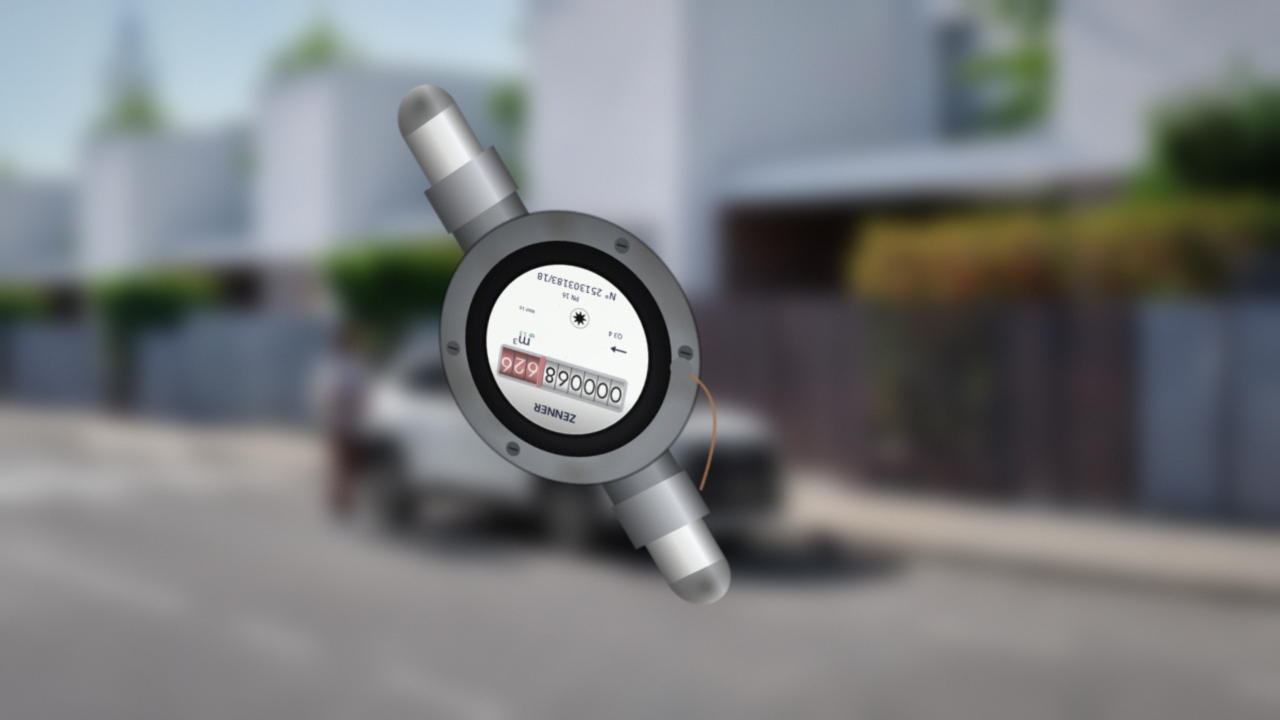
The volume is 68.626m³
